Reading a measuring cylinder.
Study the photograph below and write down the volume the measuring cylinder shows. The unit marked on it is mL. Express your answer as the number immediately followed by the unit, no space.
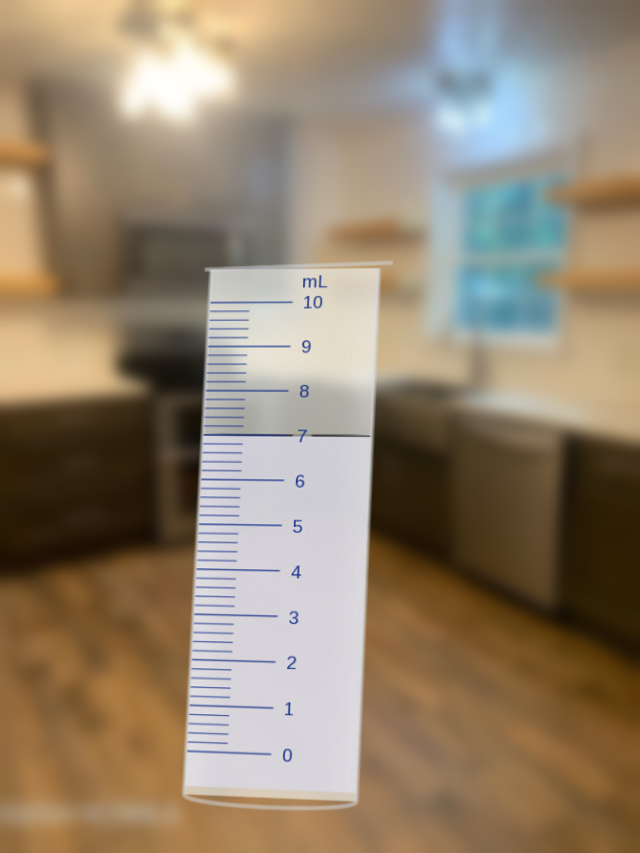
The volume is 7mL
